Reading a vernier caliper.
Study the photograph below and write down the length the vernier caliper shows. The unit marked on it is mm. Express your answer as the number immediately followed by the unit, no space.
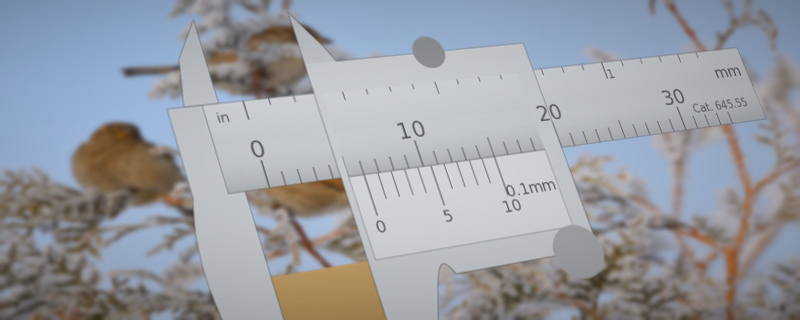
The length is 6.0mm
